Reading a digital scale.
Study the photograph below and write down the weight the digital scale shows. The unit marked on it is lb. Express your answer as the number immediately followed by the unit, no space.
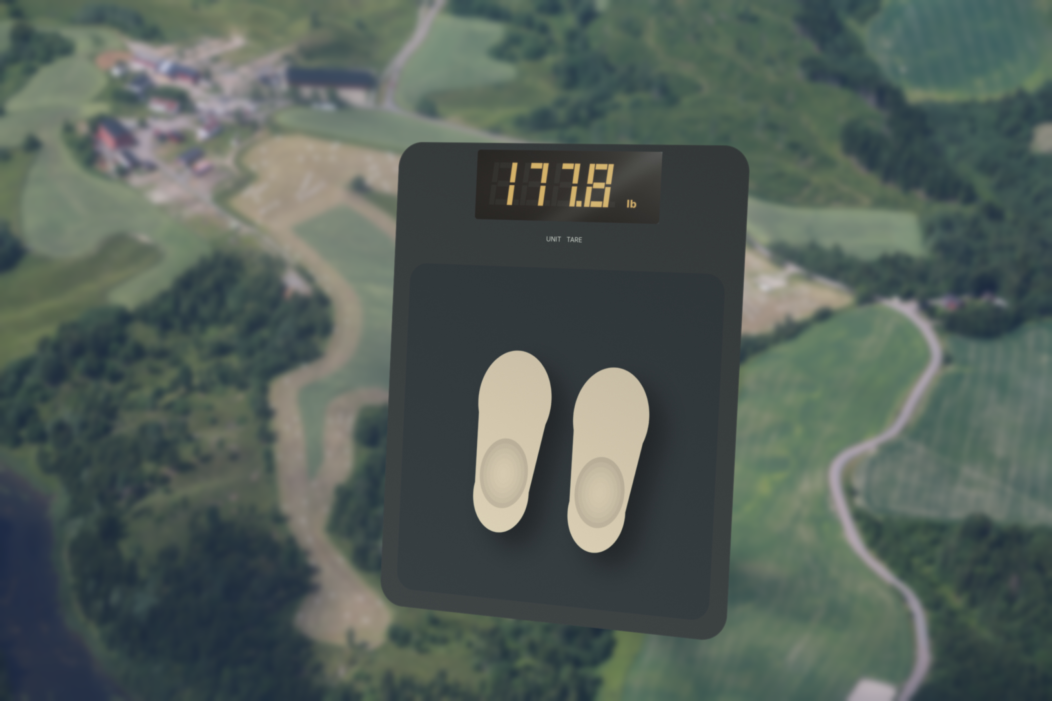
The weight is 177.8lb
